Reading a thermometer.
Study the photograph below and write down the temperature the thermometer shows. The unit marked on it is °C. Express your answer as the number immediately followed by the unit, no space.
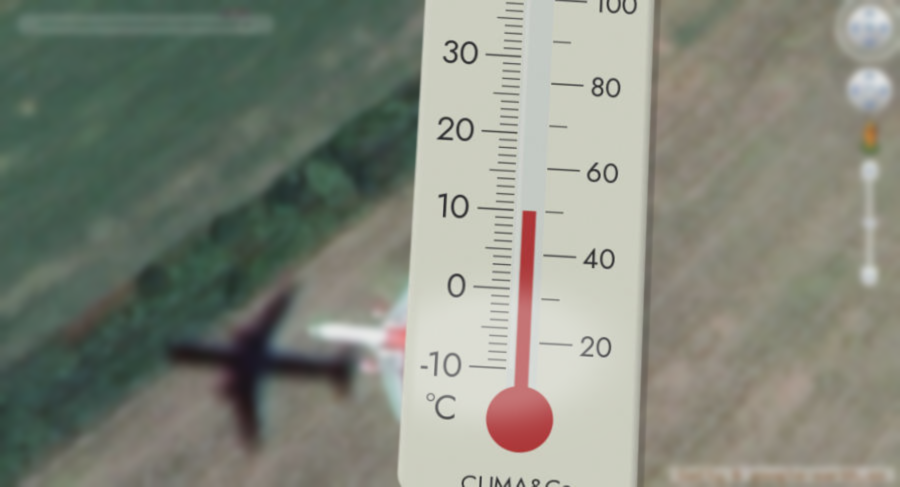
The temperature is 10°C
